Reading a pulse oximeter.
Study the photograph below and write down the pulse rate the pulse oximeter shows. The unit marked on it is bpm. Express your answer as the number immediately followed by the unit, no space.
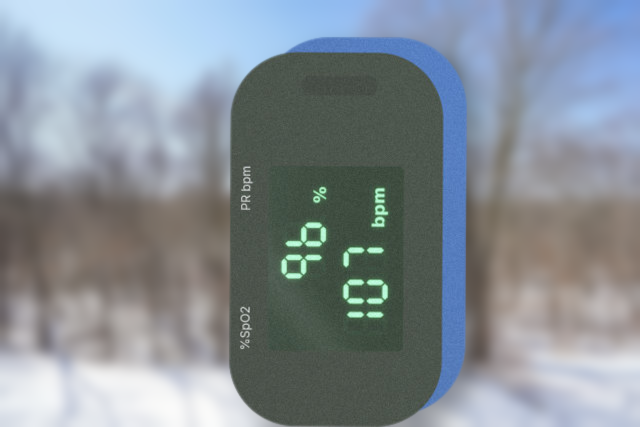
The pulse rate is 107bpm
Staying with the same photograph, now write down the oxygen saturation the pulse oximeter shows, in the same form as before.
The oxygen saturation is 96%
